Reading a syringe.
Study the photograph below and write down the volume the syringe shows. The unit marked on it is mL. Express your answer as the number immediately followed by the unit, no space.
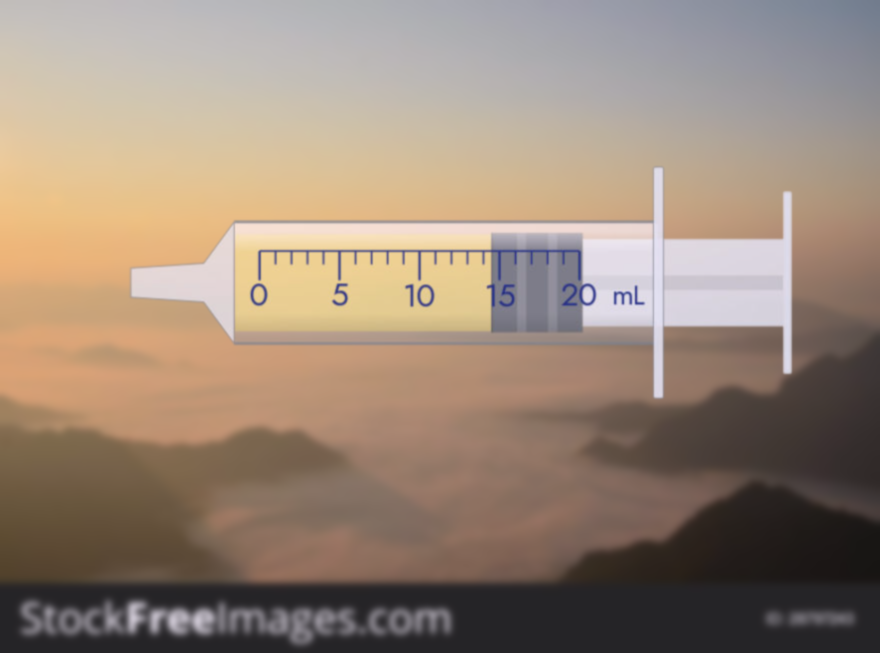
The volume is 14.5mL
